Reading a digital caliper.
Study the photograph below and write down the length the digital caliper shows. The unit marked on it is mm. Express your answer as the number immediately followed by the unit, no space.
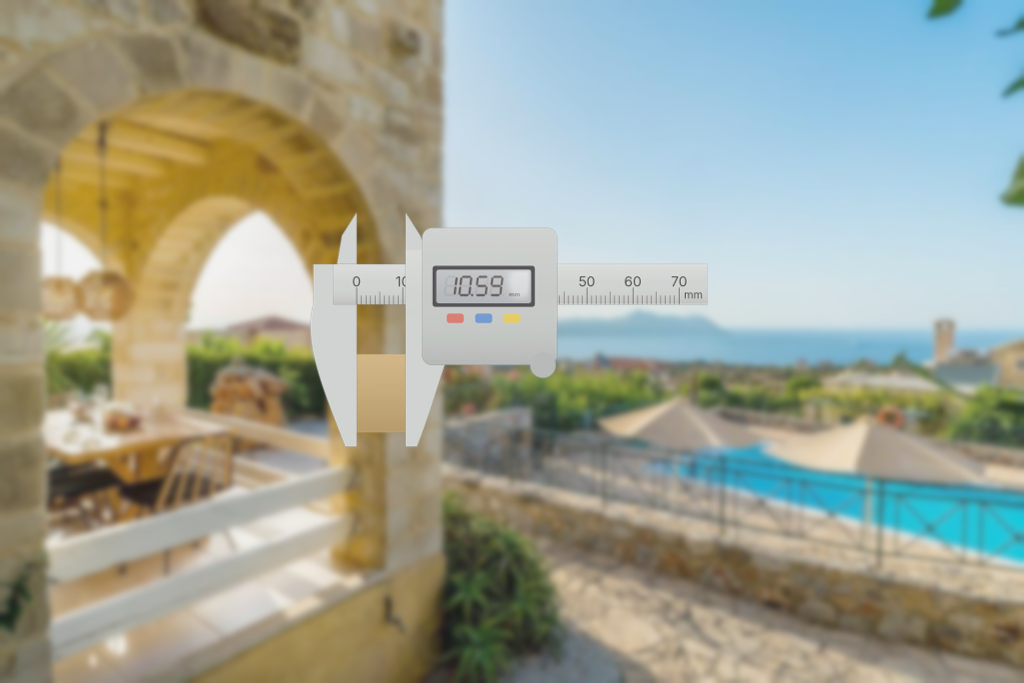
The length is 10.59mm
